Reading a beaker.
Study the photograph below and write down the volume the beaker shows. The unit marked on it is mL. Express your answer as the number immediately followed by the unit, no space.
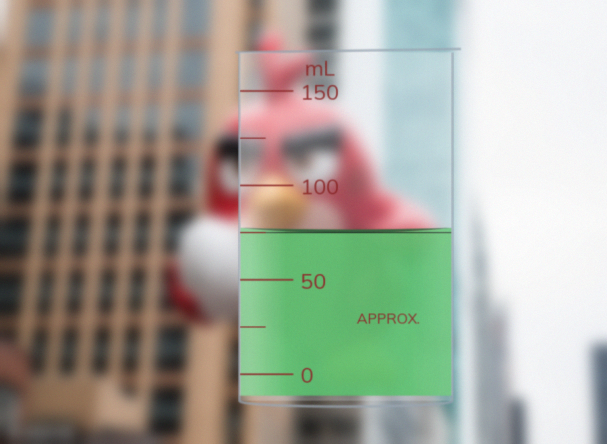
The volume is 75mL
